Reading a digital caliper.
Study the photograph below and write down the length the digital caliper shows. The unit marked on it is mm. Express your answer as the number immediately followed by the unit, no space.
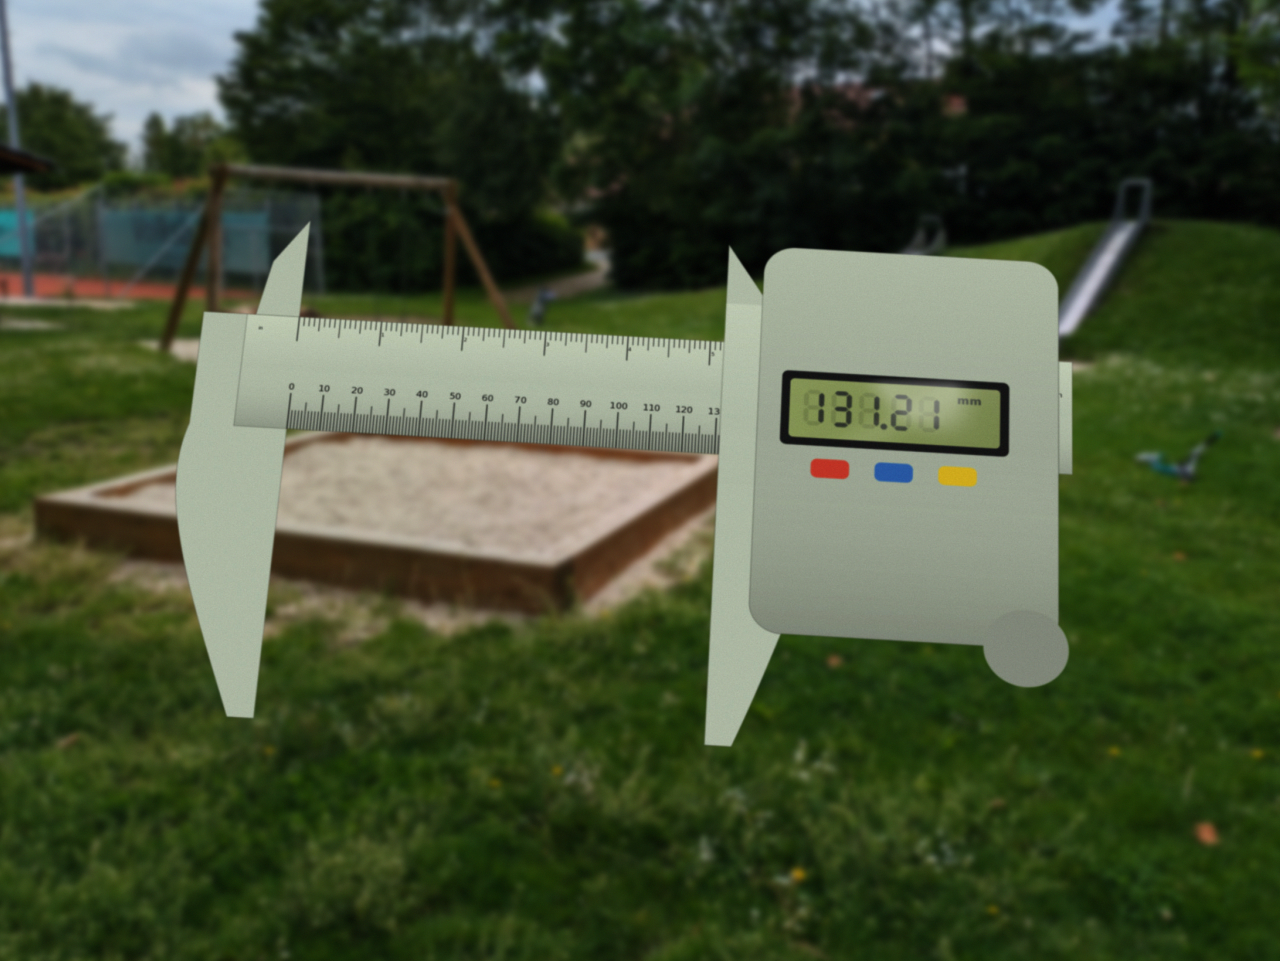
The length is 131.21mm
